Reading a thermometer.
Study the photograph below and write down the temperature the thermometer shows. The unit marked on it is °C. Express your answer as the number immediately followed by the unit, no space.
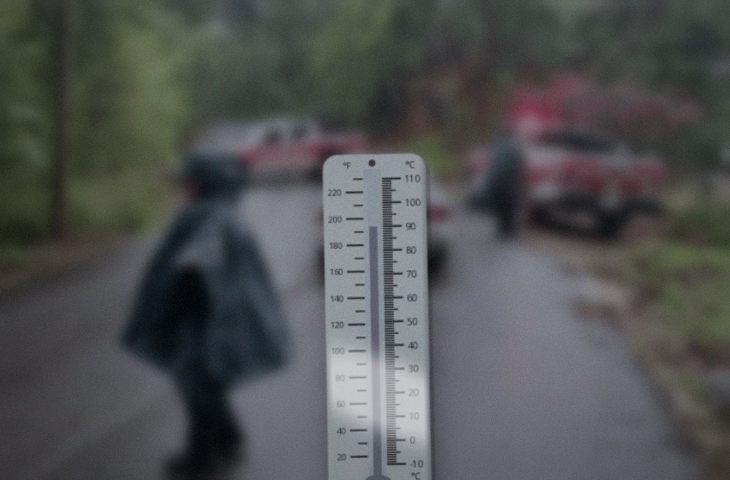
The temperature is 90°C
